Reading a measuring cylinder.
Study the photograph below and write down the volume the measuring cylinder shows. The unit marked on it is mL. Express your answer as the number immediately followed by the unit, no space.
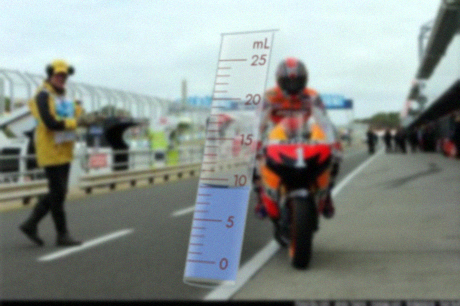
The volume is 9mL
